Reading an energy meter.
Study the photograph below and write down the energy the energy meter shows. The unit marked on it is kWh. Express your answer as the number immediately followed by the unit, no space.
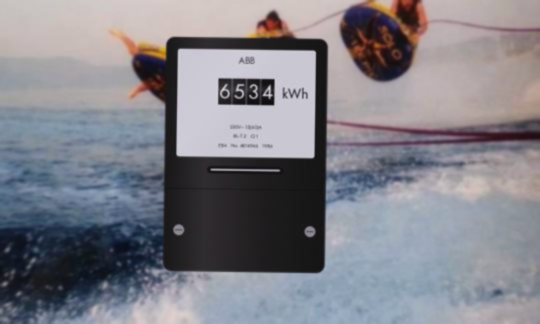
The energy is 6534kWh
